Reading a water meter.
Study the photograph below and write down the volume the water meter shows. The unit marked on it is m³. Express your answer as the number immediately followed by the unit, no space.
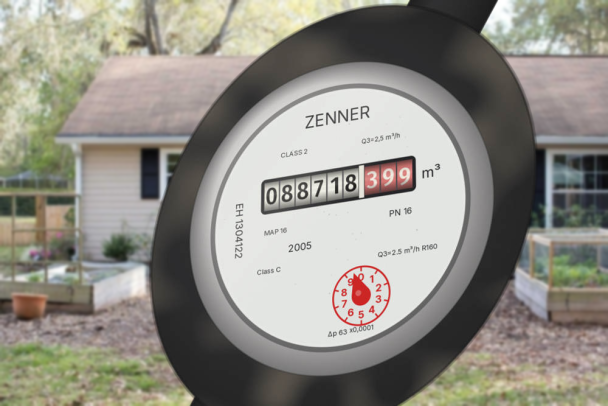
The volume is 88718.3989m³
